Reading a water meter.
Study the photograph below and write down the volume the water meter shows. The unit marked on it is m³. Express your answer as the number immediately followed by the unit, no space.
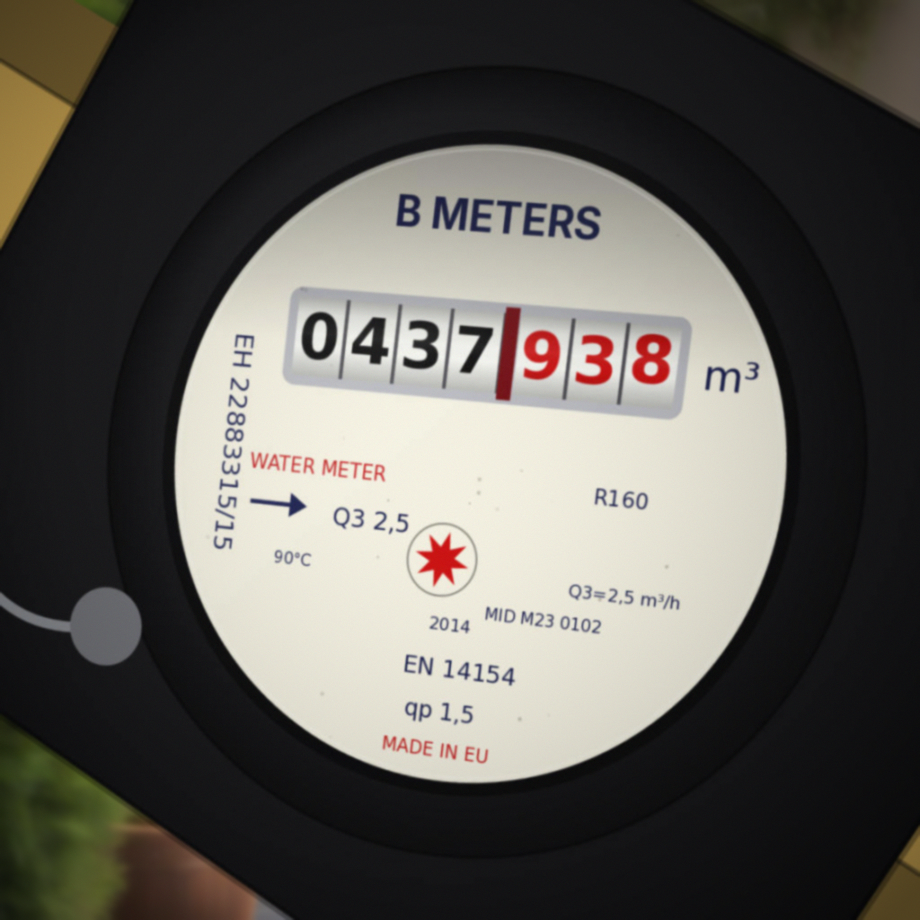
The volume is 437.938m³
